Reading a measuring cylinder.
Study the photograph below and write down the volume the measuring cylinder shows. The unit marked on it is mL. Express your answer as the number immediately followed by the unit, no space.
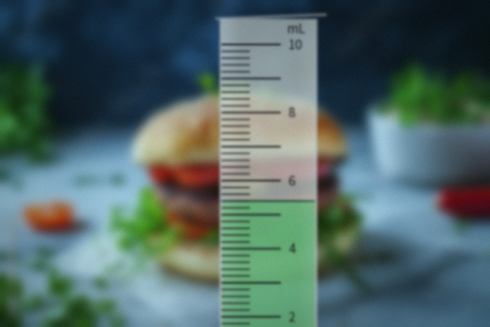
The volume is 5.4mL
